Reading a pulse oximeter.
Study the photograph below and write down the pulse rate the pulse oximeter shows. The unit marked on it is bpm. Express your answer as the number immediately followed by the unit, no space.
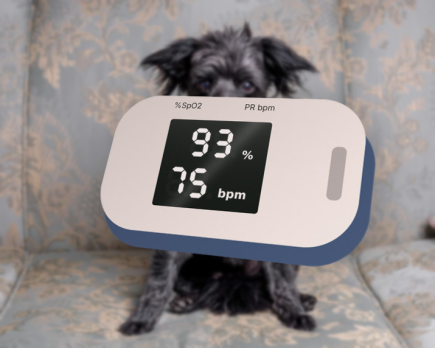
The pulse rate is 75bpm
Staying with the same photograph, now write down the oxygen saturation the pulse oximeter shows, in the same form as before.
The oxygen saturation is 93%
